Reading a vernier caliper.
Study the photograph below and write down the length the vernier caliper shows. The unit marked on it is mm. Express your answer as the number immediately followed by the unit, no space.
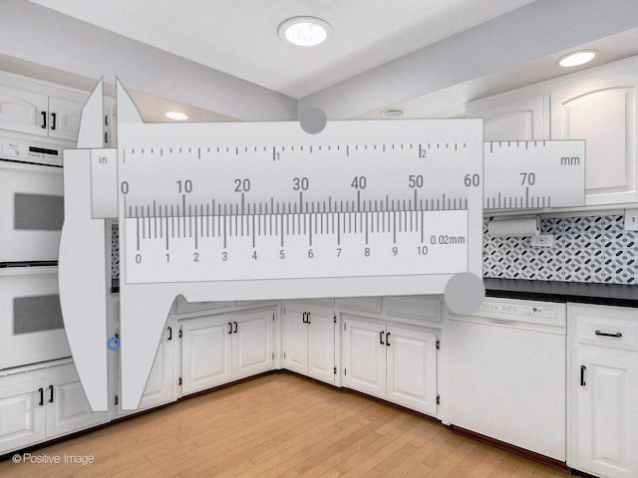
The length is 2.2mm
